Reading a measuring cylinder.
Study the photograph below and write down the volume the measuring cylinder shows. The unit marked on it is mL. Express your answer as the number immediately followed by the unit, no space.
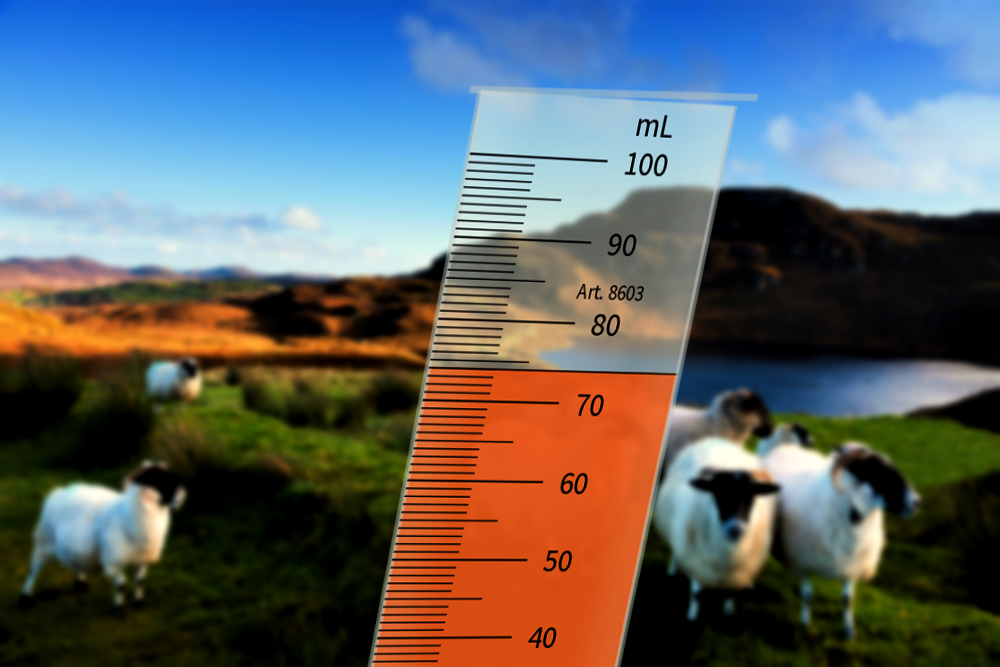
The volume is 74mL
